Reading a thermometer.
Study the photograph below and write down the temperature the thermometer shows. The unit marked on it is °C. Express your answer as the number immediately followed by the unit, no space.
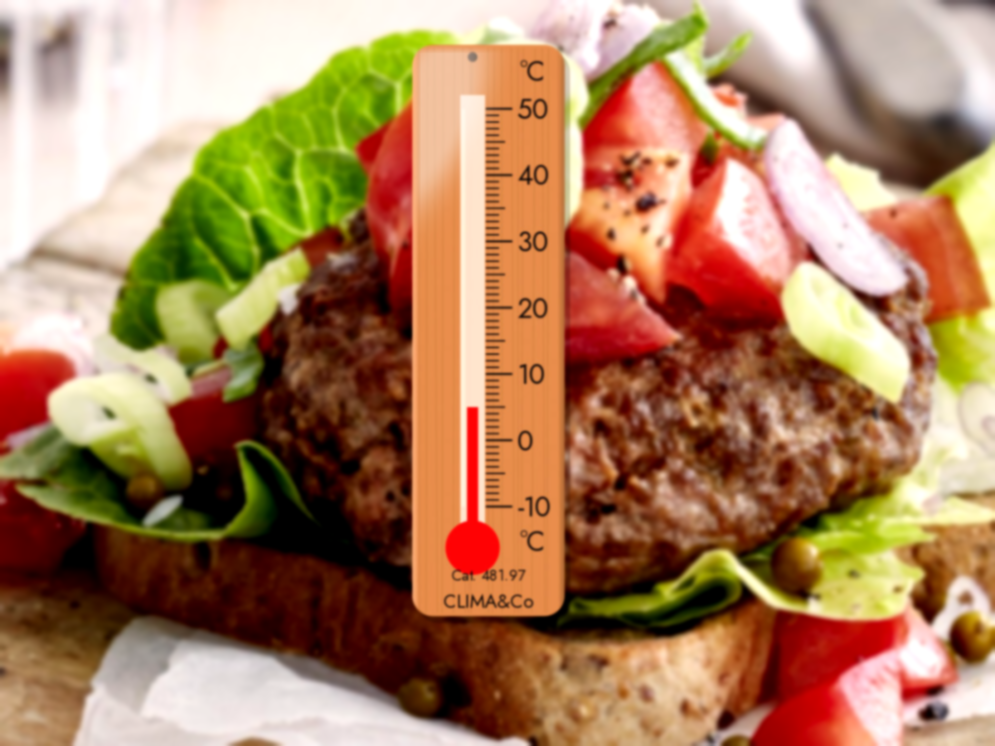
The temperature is 5°C
